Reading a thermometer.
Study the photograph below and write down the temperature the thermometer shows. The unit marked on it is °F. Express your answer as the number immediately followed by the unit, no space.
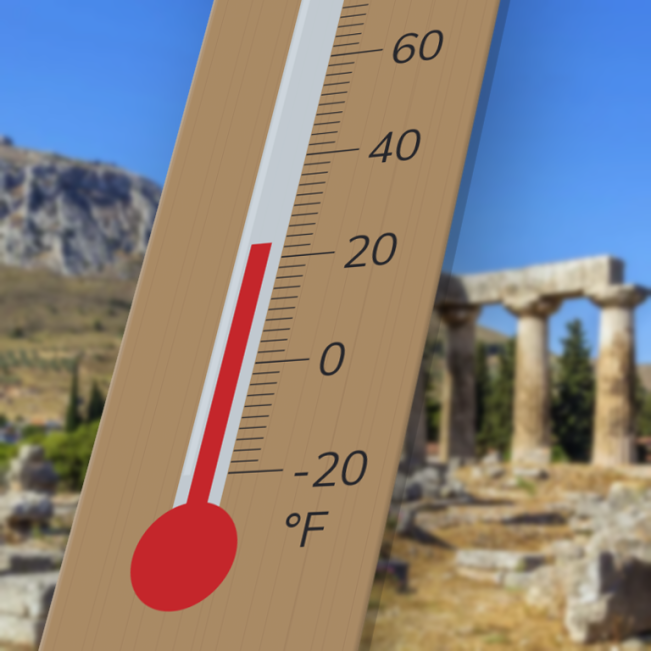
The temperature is 23°F
